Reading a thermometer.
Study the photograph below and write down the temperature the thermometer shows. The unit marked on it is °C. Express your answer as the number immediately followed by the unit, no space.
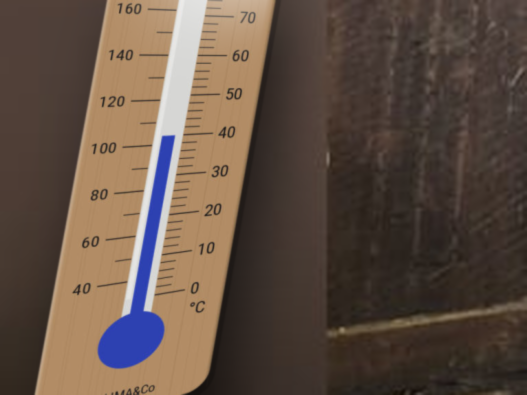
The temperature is 40°C
